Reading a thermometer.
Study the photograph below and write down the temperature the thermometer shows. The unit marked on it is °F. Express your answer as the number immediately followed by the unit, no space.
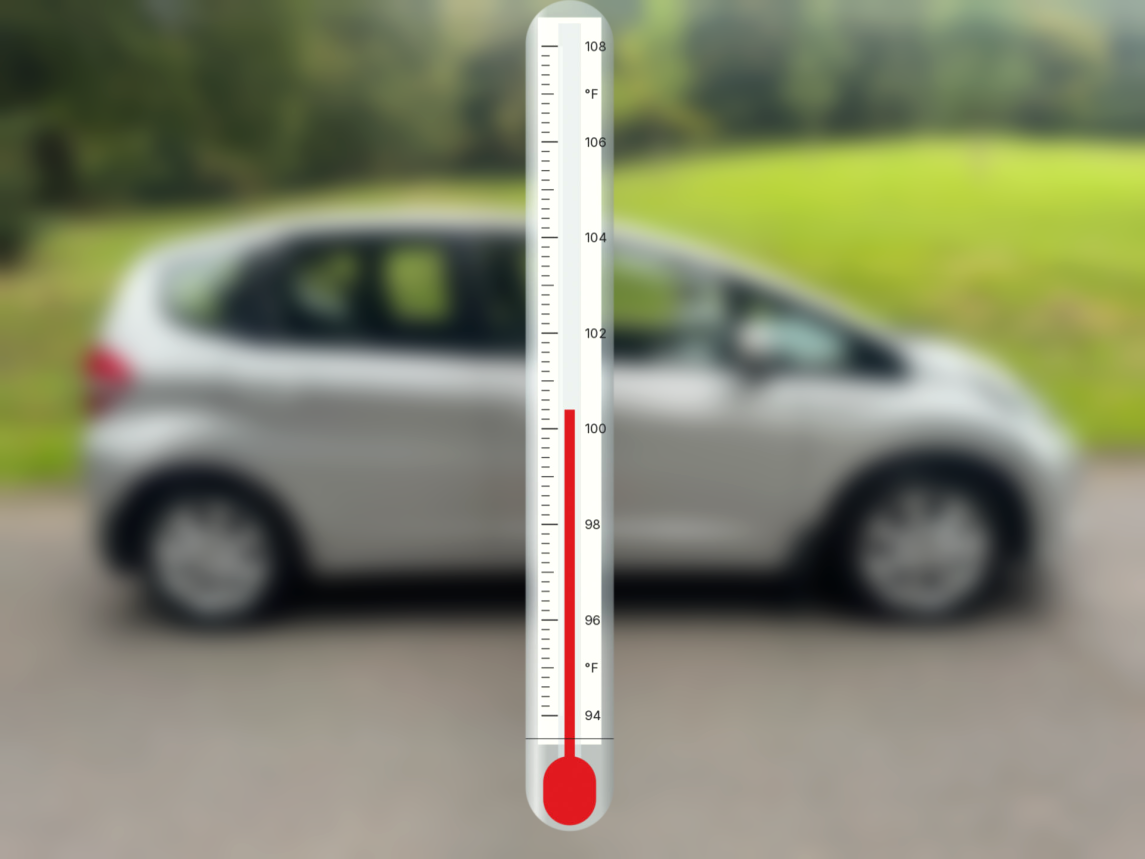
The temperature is 100.4°F
